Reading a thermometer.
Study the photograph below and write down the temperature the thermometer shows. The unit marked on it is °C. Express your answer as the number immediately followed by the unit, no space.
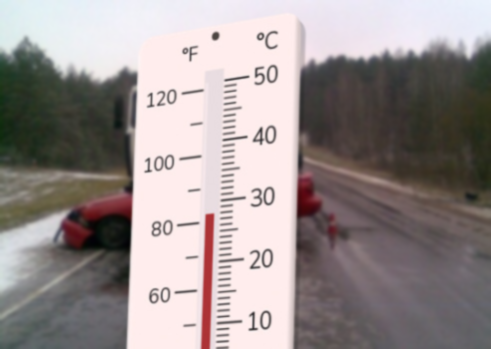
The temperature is 28°C
